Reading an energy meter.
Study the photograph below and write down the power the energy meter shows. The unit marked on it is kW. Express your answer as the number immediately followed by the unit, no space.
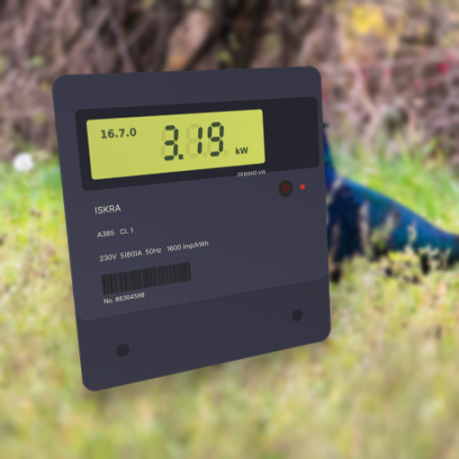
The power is 3.19kW
